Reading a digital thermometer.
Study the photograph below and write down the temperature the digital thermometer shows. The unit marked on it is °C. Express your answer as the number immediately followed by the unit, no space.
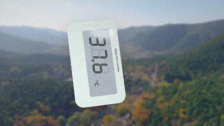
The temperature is 37.6°C
